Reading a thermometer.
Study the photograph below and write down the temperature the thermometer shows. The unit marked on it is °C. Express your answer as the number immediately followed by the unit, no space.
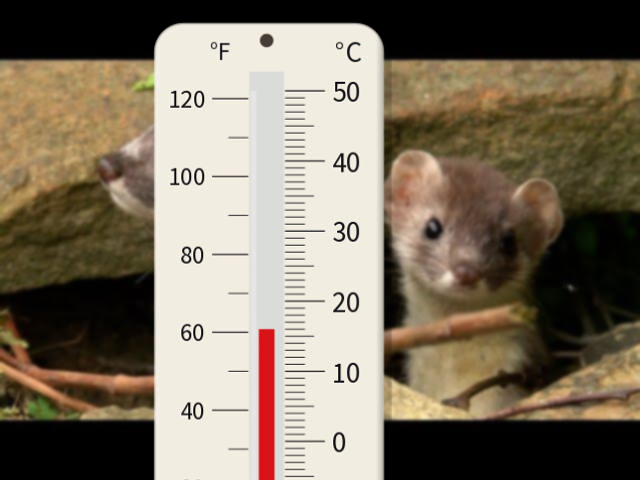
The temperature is 16°C
